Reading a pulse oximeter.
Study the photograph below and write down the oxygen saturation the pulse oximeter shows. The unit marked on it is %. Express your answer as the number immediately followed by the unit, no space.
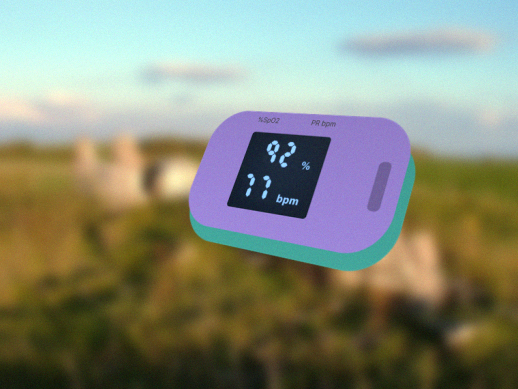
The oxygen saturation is 92%
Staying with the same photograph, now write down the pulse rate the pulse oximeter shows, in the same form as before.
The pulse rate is 77bpm
